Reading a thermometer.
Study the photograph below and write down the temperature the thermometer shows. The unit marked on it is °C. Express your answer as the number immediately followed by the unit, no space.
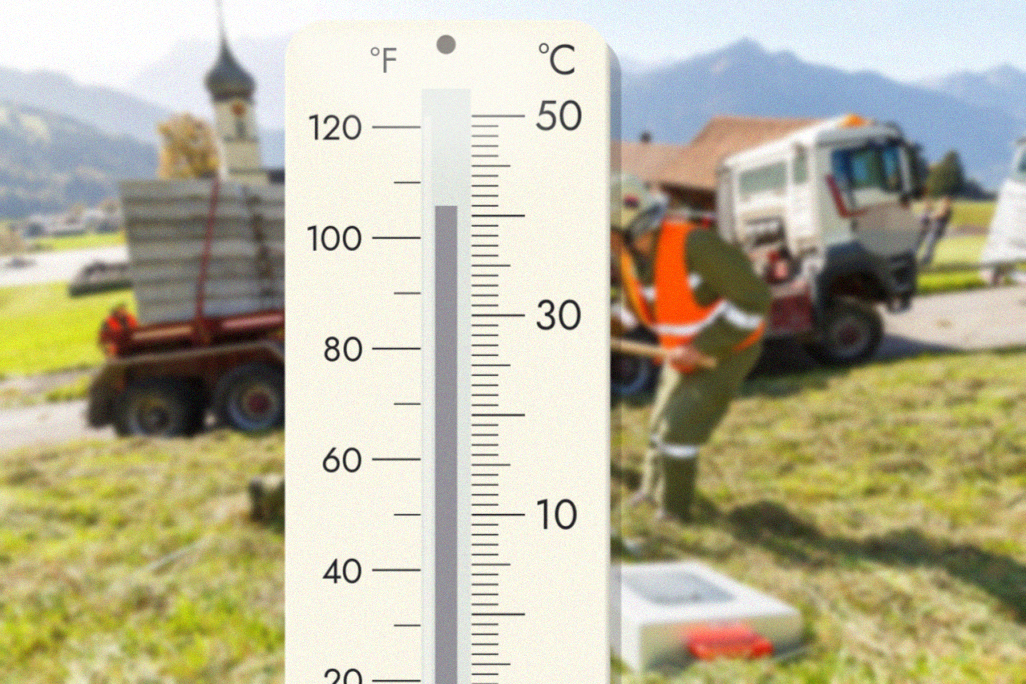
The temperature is 41°C
